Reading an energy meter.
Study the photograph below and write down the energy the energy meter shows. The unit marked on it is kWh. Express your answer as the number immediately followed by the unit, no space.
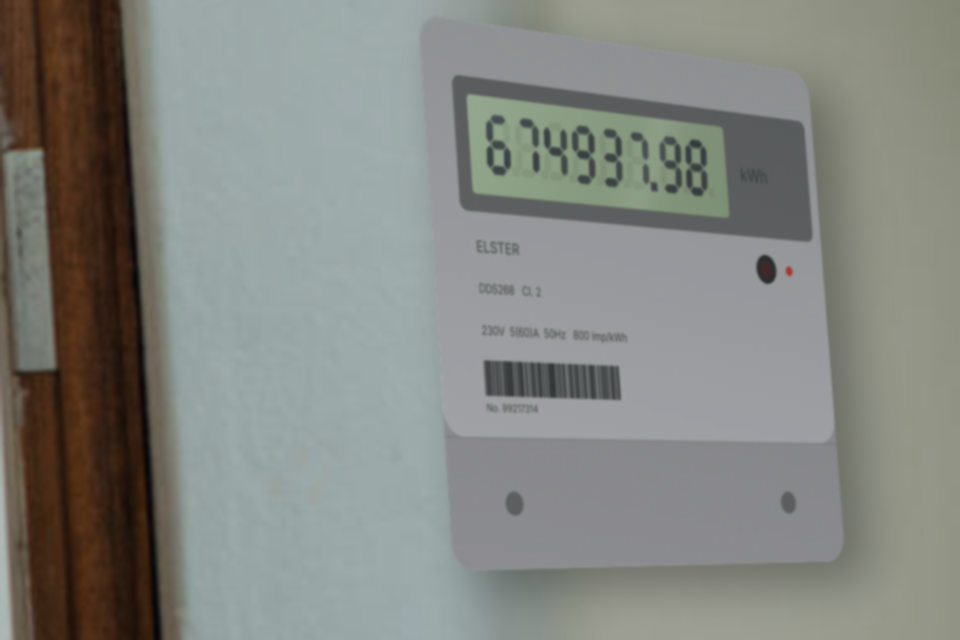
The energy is 674937.98kWh
